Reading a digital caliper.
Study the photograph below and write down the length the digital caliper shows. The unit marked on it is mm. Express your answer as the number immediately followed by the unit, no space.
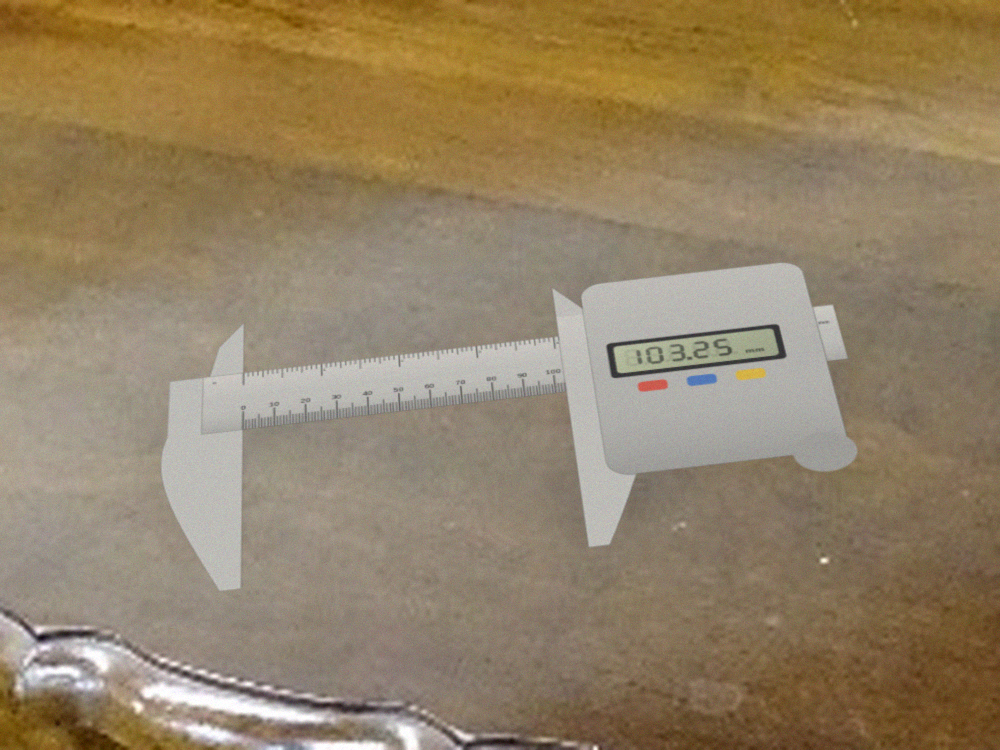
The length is 103.25mm
